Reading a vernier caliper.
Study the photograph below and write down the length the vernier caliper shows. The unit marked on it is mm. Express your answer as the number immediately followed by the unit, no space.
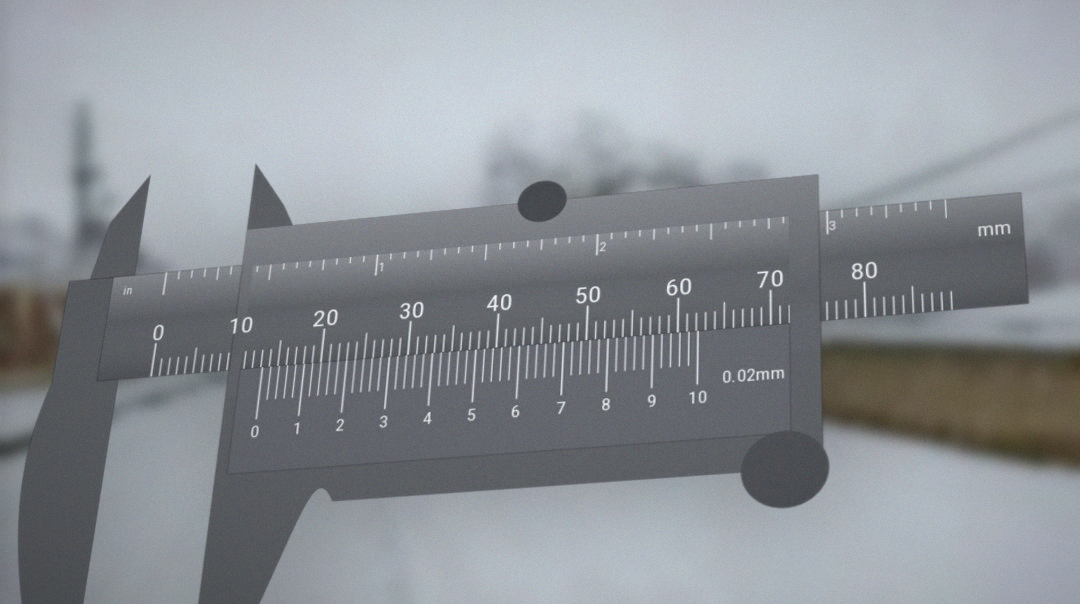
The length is 13.2mm
